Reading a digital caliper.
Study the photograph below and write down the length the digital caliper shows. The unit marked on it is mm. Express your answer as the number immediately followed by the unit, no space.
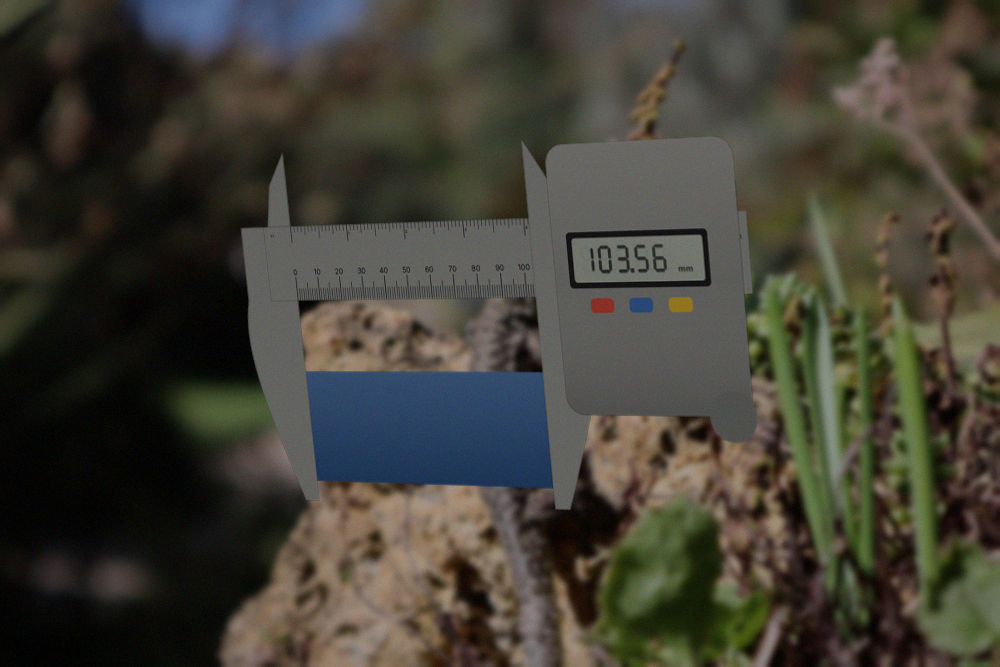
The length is 103.56mm
